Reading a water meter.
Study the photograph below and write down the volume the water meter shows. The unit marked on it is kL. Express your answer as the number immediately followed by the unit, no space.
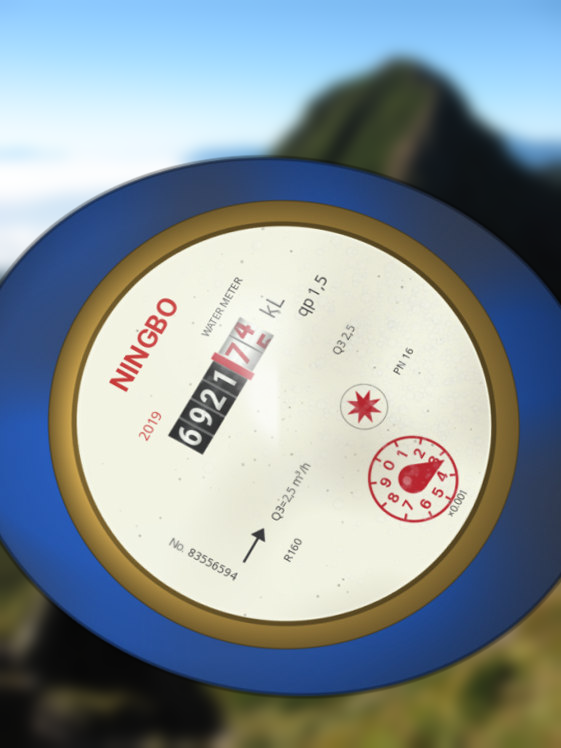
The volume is 6921.743kL
